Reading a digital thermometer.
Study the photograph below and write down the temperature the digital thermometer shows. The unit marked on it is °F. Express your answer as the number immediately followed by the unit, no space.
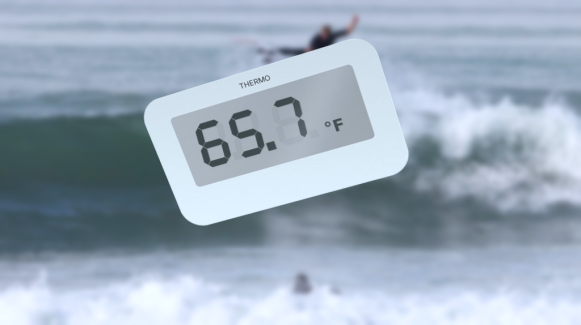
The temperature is 65.7°F
